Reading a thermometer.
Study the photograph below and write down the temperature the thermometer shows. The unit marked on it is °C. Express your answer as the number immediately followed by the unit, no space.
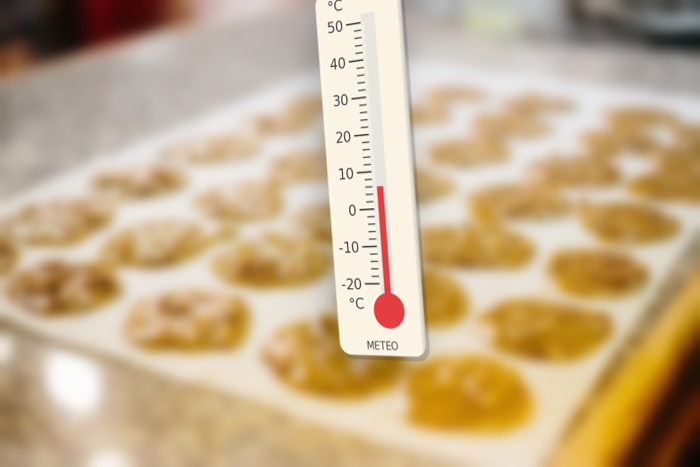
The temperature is 6°C
